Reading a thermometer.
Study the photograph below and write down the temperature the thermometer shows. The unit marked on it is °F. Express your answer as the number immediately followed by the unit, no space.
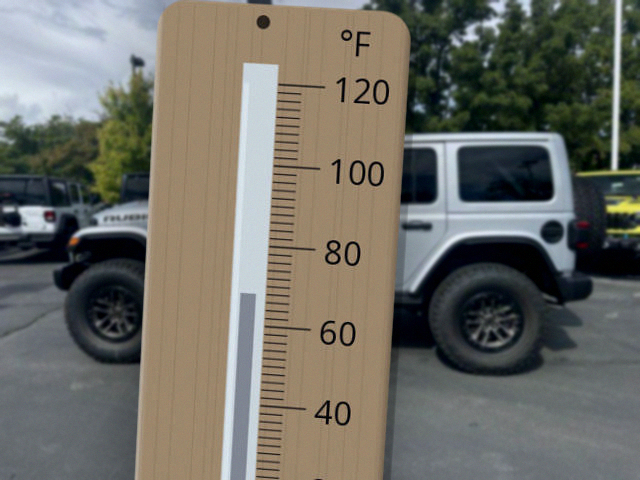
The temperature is 68°F
